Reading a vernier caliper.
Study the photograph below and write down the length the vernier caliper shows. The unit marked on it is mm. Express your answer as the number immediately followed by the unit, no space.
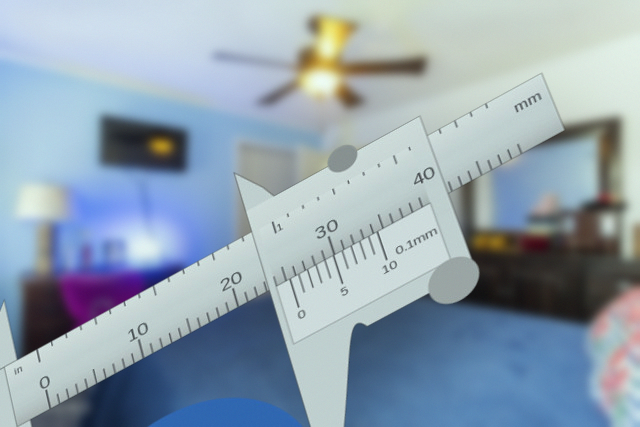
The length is 25.4mm
